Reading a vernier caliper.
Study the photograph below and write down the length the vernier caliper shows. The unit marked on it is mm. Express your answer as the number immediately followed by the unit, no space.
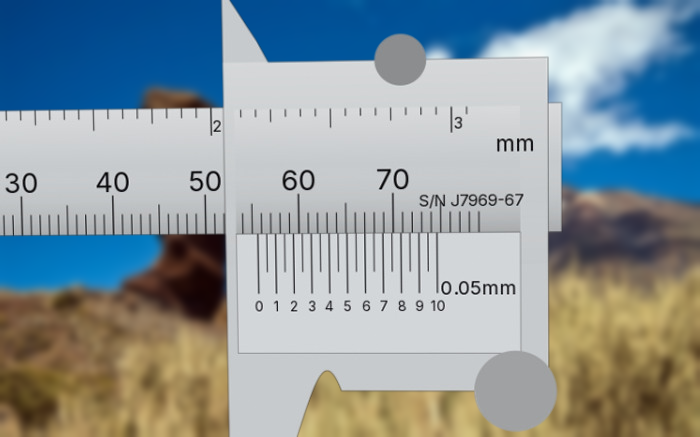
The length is 55.6mm
